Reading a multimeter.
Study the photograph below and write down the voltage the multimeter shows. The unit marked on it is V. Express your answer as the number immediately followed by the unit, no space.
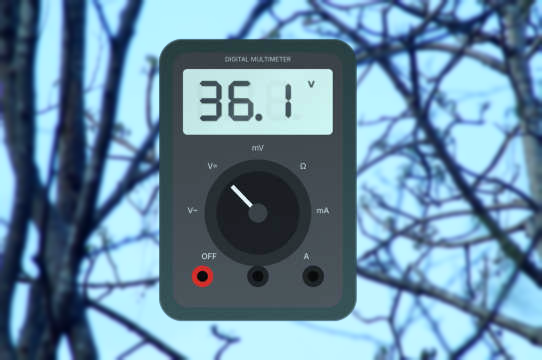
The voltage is 36.1V
